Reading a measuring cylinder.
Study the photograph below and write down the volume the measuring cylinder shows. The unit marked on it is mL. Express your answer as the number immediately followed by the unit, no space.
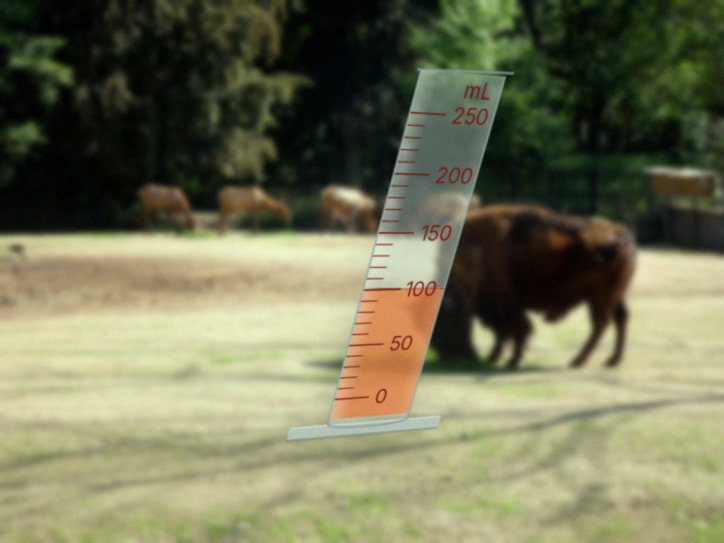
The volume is 100mL
